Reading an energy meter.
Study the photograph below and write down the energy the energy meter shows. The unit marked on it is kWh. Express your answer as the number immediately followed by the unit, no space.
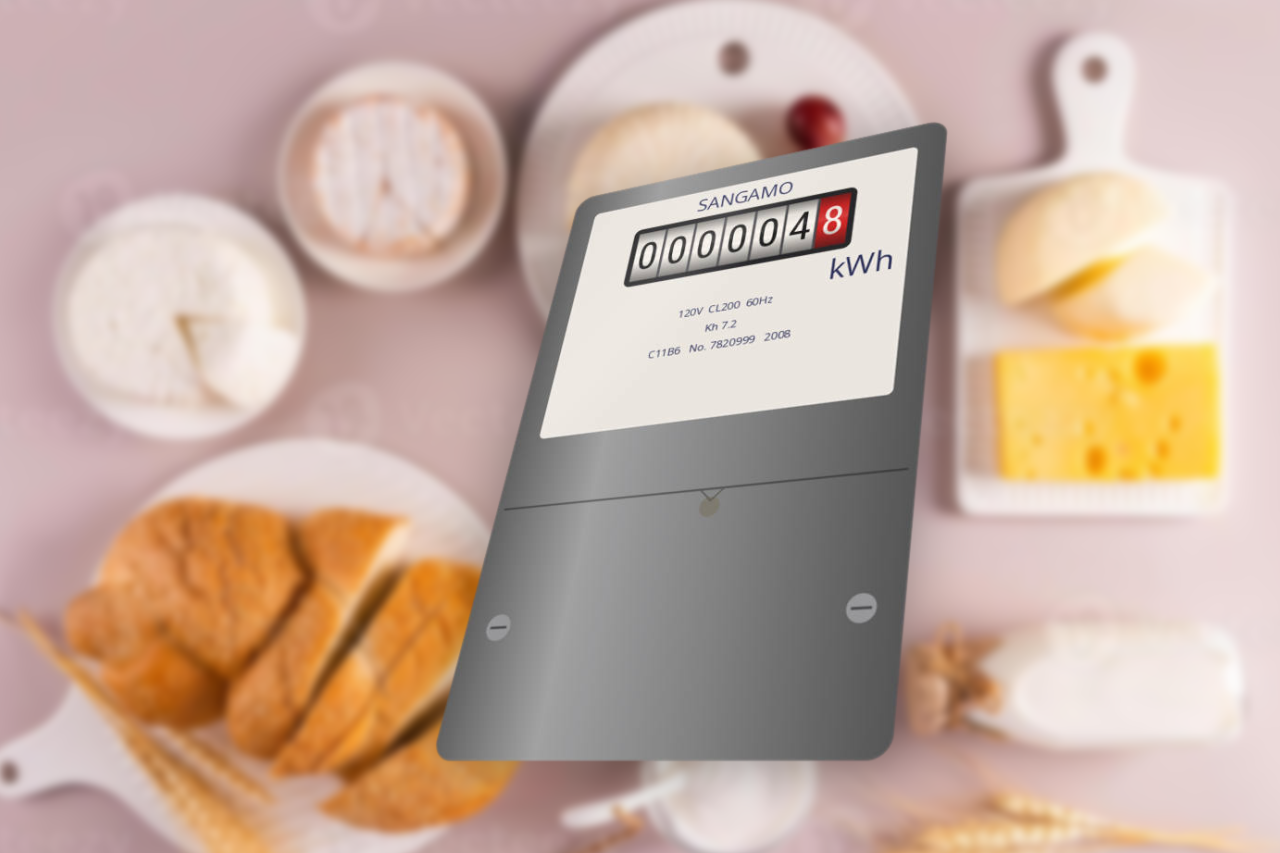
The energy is 4.8kWh
